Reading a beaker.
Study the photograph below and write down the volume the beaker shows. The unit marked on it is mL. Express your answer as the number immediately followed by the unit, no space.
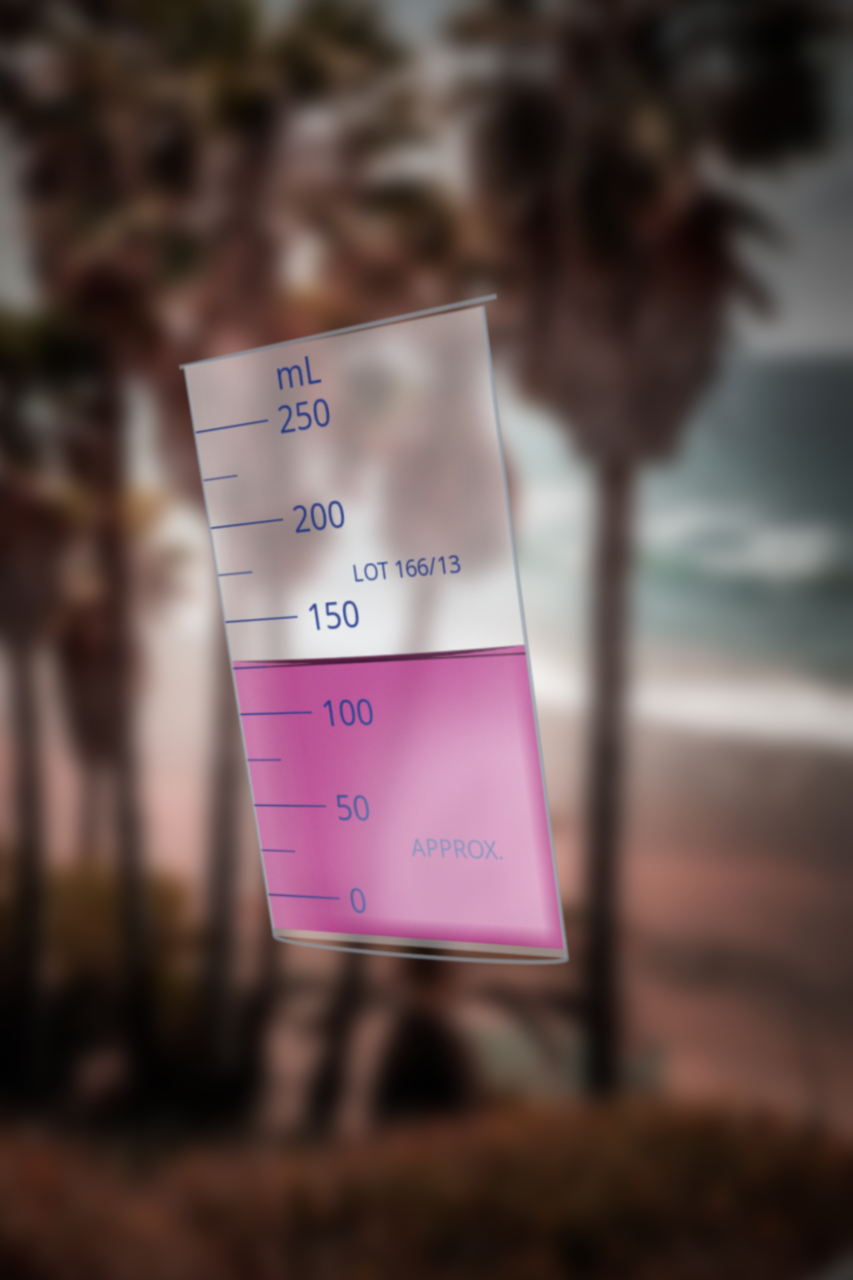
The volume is 125mL
